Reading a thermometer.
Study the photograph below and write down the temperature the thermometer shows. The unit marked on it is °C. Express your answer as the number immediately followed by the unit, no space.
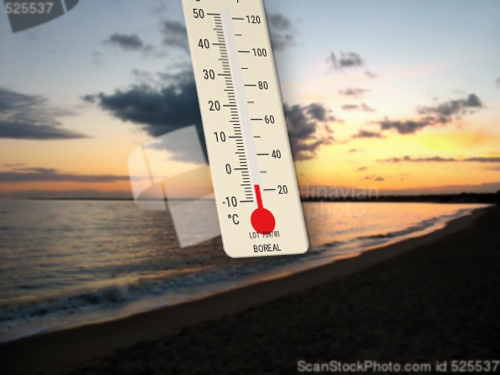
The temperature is -5°C
